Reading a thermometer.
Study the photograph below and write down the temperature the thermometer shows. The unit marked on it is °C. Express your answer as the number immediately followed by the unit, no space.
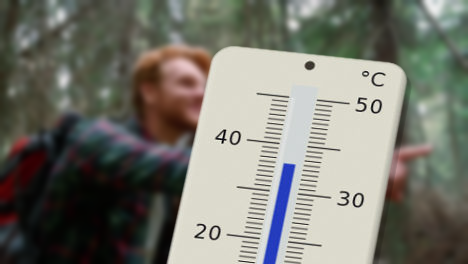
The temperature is 36°C
